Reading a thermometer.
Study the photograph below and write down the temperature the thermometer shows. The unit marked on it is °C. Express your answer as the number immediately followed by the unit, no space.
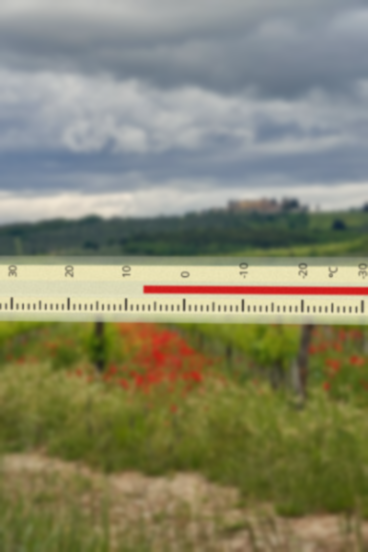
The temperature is 7°C
